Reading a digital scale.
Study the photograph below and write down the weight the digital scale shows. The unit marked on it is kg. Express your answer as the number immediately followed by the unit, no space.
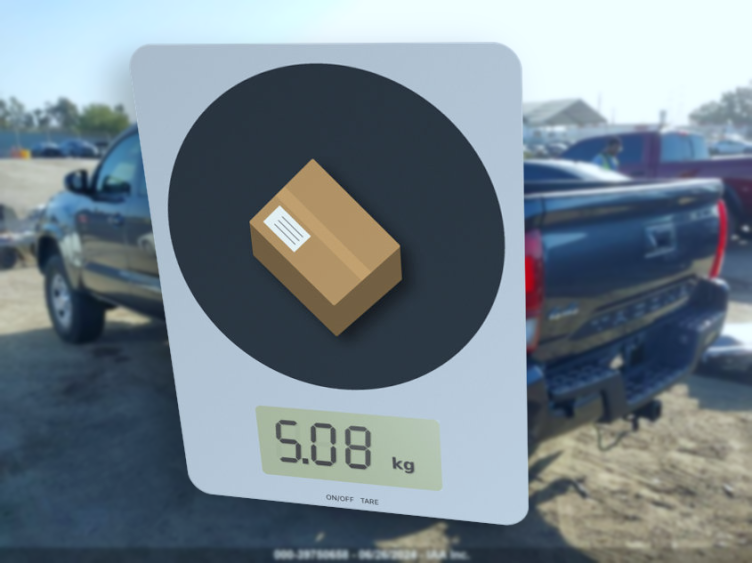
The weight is 5.08kg
